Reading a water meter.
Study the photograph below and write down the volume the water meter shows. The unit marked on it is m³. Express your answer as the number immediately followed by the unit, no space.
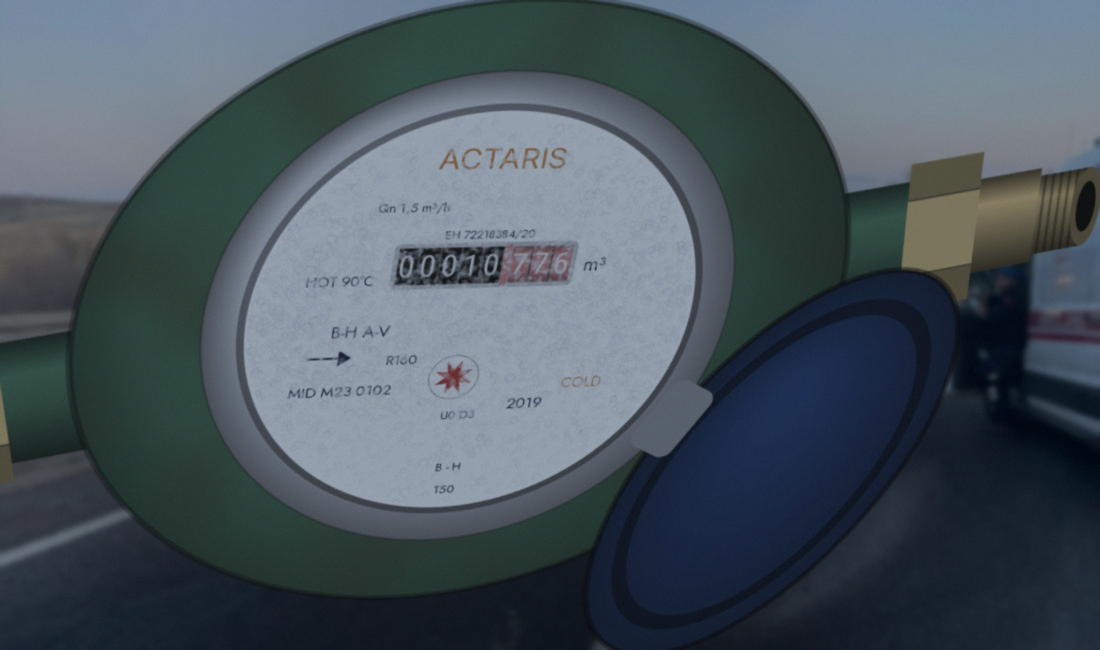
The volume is 10.776m³
